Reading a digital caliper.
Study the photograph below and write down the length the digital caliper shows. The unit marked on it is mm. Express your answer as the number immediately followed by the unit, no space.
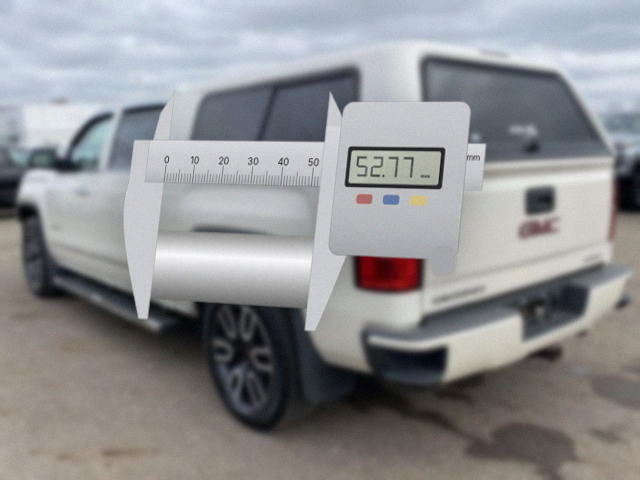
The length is 52.77mm
